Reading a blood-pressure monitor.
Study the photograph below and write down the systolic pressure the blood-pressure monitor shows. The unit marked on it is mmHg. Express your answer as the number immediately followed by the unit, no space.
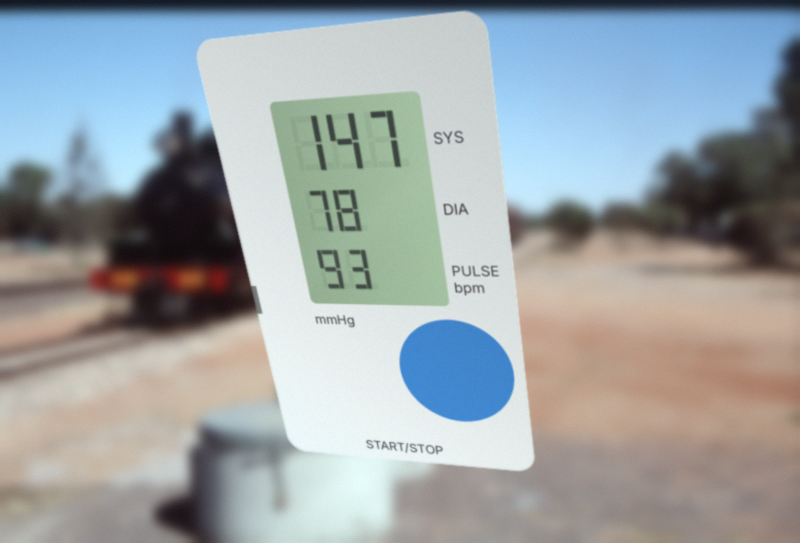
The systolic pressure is 147mmHg
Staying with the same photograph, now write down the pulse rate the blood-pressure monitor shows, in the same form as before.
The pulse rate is 93bpm
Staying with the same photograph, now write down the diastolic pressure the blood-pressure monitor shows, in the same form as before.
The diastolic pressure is 78mmHg
